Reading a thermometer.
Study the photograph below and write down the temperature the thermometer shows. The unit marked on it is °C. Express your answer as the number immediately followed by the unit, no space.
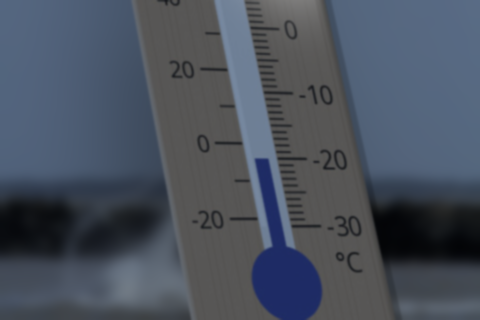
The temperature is -20°C
